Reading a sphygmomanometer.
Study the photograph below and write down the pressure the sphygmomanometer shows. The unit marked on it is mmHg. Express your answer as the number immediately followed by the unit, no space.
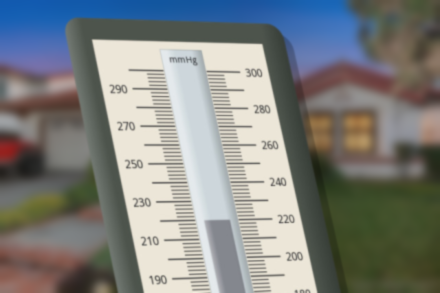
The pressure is 220mmHg
